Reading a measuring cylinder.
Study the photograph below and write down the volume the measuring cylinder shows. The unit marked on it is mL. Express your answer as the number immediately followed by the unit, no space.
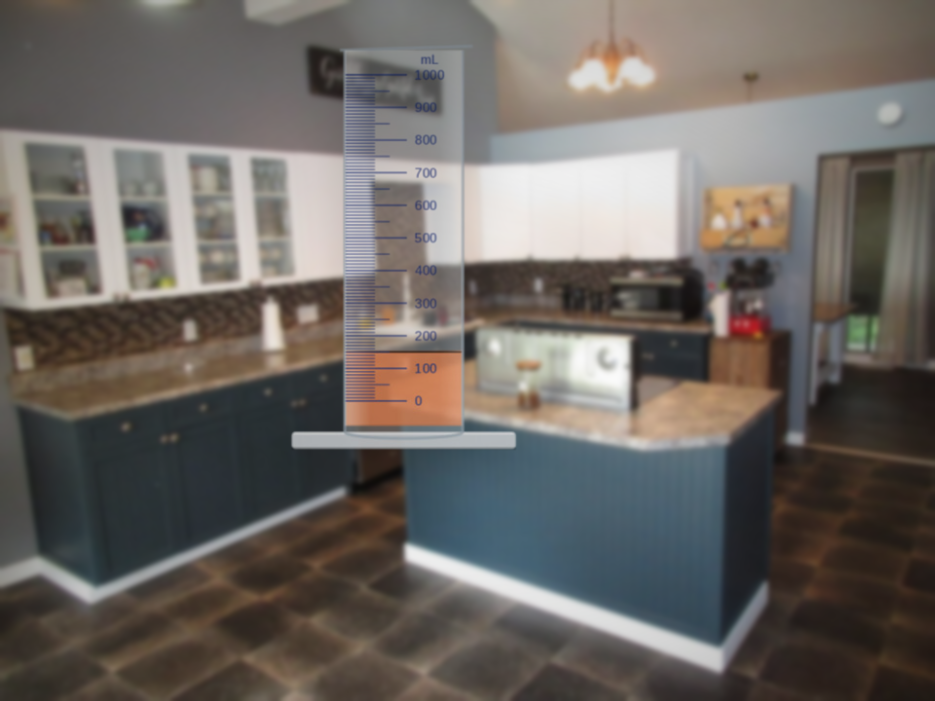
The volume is 150mL
